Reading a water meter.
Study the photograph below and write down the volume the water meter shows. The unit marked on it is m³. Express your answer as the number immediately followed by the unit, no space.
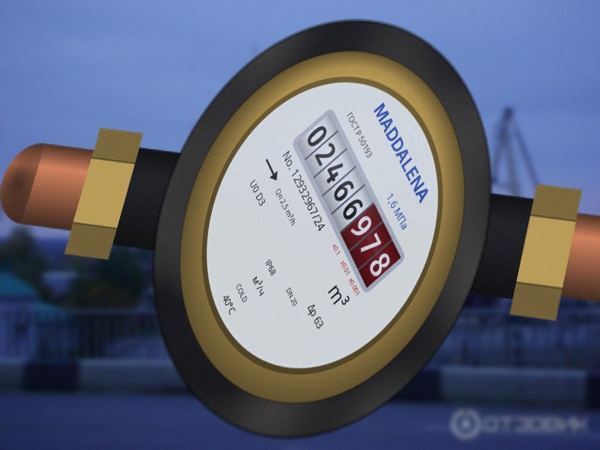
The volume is 2466.978m³
